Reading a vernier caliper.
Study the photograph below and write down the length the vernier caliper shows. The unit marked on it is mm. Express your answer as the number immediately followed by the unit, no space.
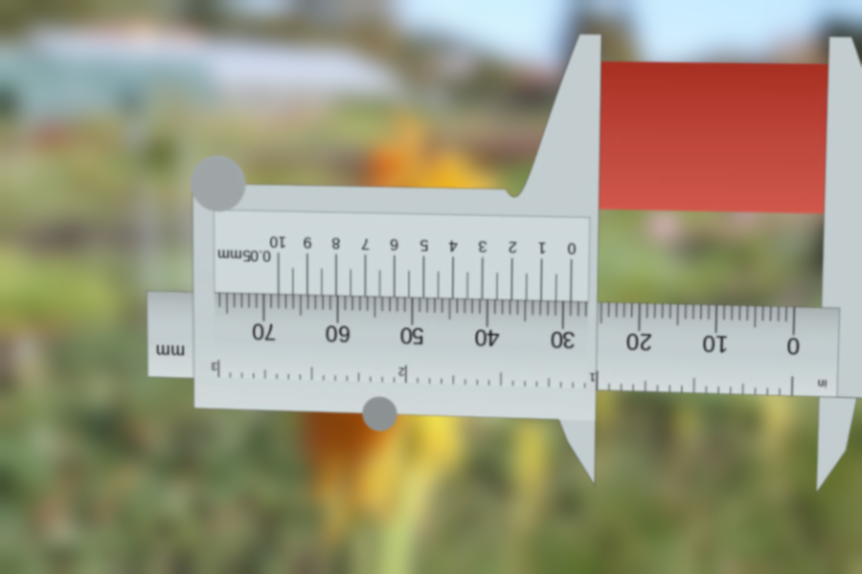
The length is 29.0mm
